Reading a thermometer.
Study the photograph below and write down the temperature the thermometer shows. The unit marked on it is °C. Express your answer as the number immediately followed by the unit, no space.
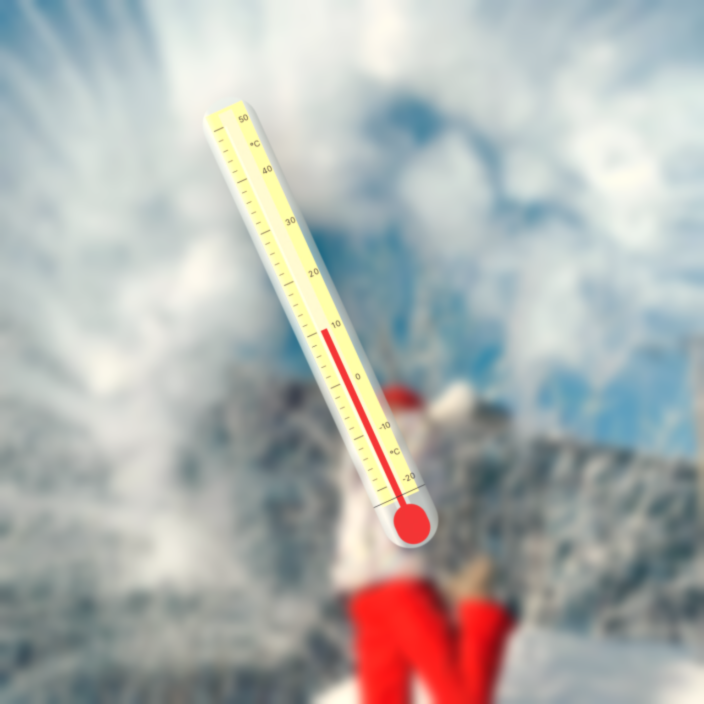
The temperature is 10°C
